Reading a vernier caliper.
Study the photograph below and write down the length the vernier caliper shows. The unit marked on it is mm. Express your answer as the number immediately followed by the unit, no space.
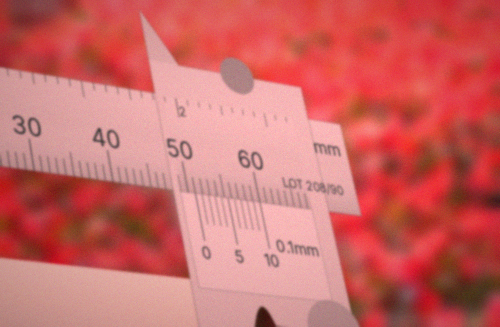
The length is 51.0mm
